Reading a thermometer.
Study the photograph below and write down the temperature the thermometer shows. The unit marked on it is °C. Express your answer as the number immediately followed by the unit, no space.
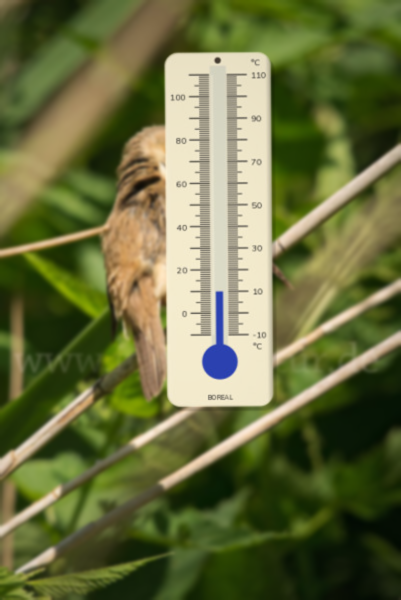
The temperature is 10°C
